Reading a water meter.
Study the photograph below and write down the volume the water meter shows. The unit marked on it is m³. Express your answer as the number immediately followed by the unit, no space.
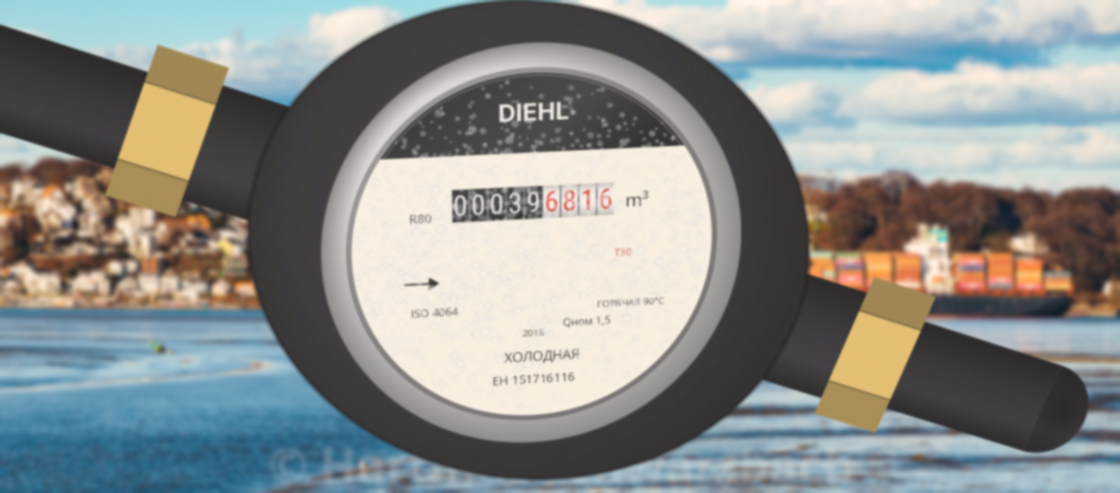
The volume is 39.6816m³
